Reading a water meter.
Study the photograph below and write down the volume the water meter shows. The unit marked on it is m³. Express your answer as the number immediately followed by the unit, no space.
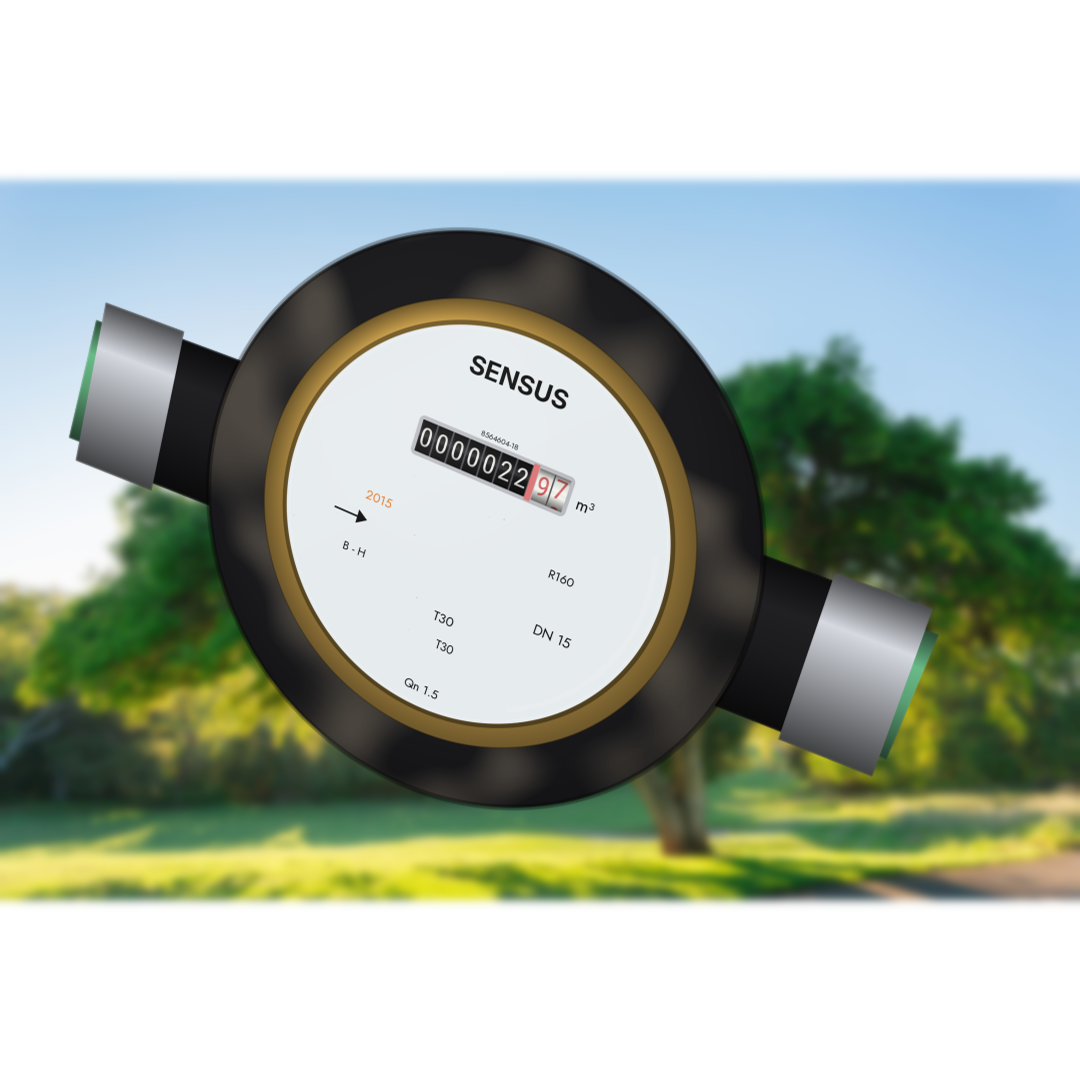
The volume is 22.97m³
